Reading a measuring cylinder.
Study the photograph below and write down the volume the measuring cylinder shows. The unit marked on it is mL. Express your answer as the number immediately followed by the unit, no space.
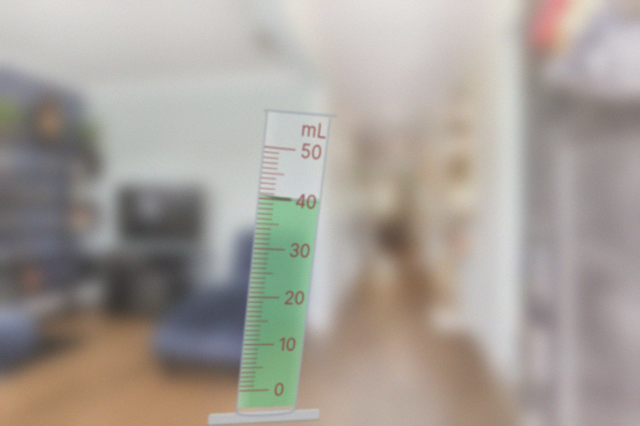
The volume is 40mL
